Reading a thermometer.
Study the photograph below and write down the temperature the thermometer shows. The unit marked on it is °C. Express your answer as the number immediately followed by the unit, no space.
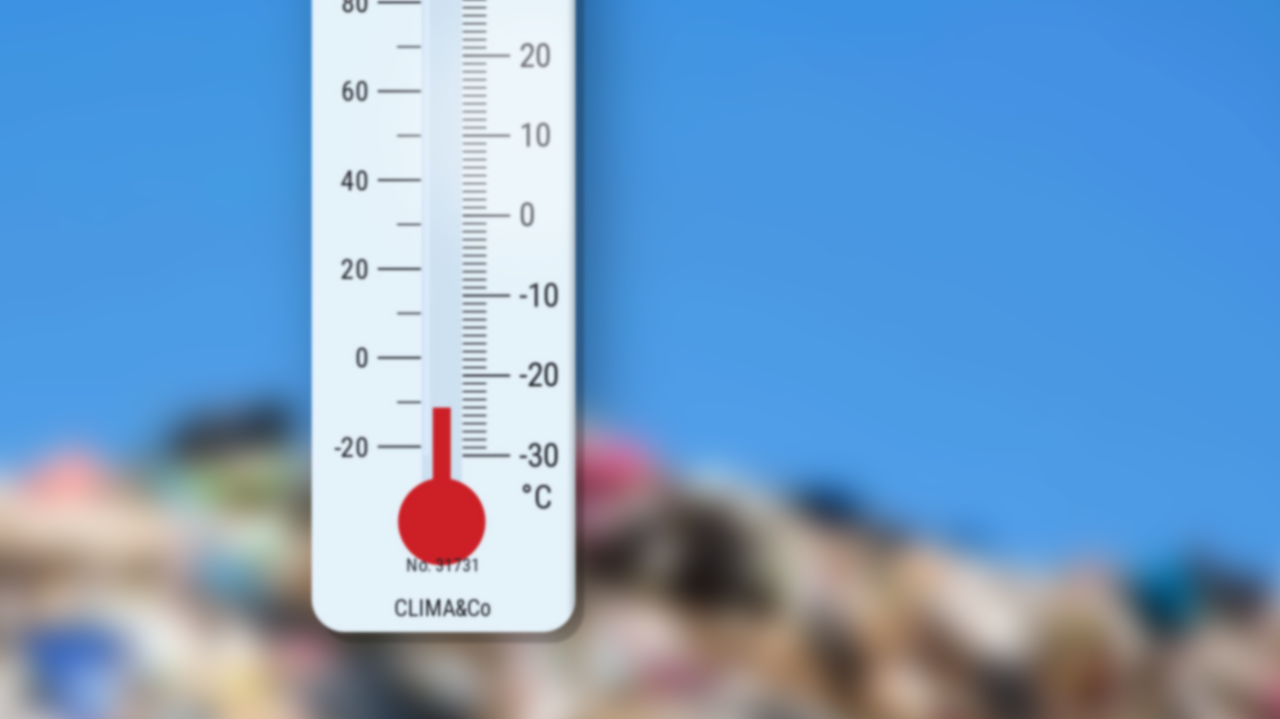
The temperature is -24°C
